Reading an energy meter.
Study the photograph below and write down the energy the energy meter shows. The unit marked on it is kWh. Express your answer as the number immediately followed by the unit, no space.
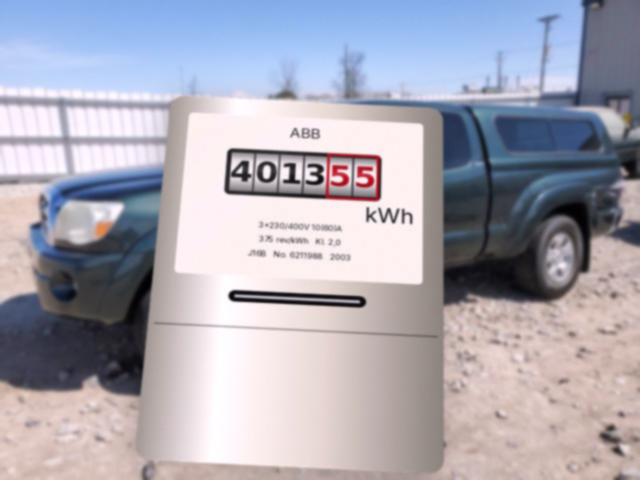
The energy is 4013.55kWh
